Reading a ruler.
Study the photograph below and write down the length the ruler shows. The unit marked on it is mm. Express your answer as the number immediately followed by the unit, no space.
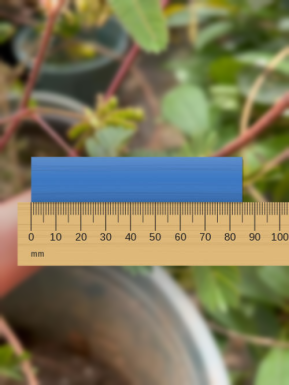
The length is 85mm
